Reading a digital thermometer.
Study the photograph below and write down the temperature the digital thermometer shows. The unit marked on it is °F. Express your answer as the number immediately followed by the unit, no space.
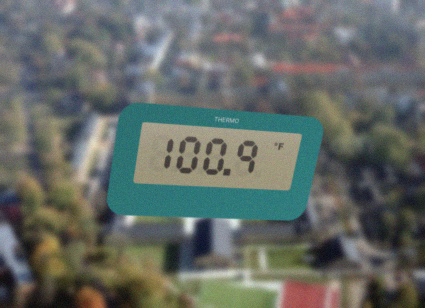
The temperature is 100.9°F
